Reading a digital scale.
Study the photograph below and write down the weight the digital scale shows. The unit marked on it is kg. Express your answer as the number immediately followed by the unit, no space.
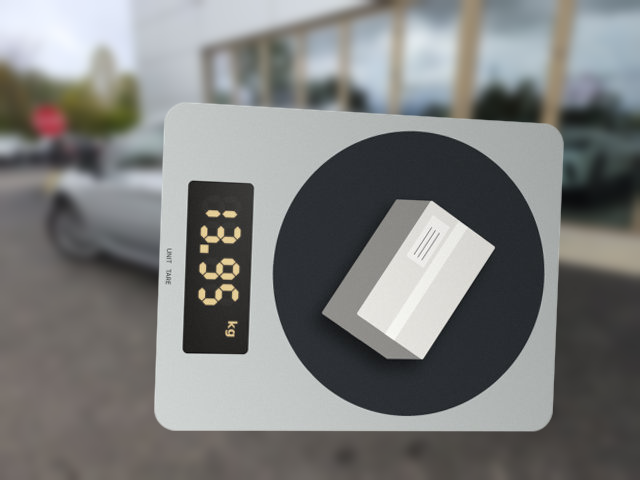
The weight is 13.95kg
